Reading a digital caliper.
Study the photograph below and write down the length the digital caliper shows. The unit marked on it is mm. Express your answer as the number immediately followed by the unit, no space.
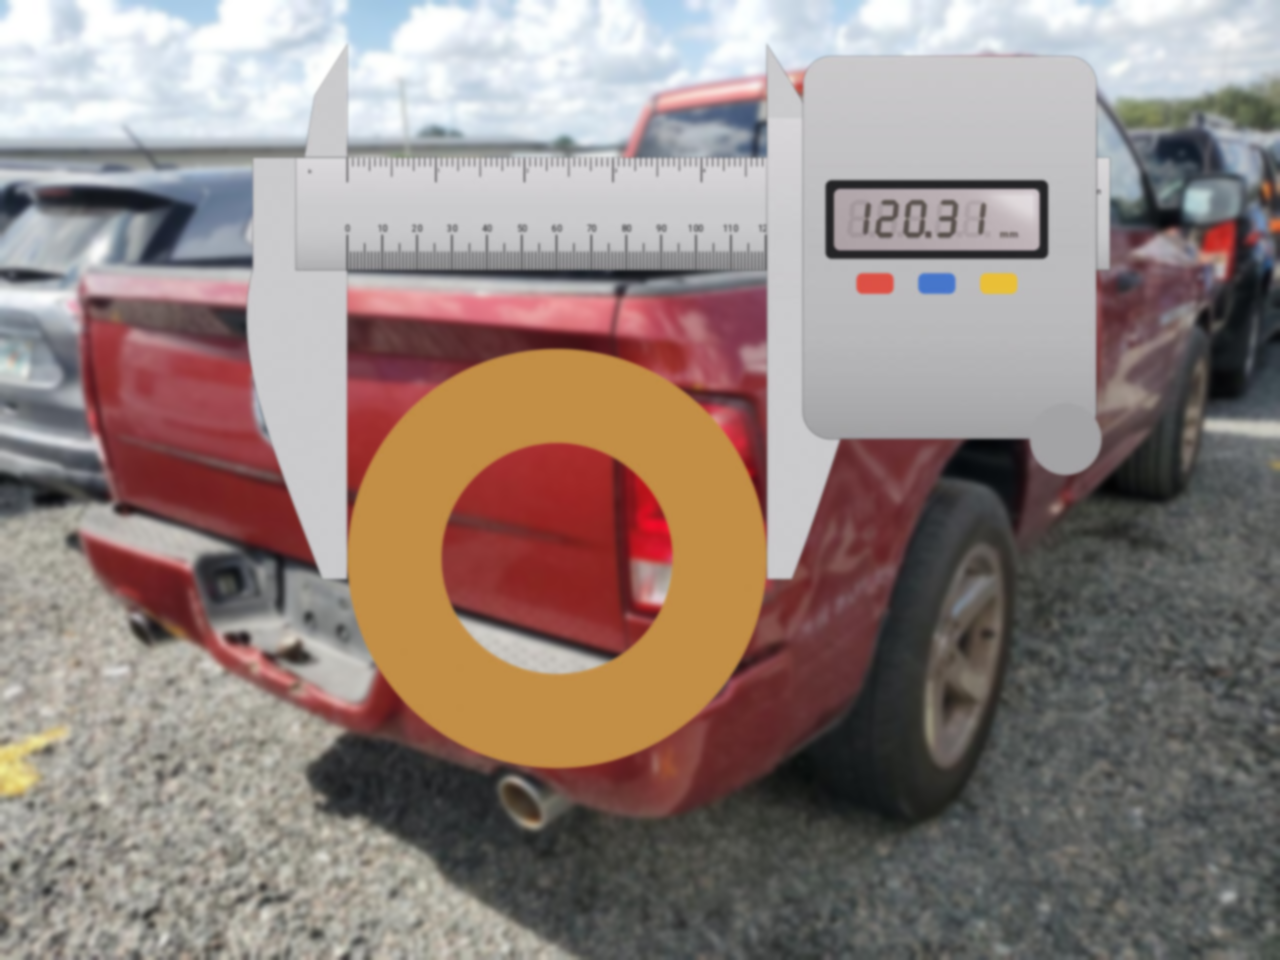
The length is 120.31mm
